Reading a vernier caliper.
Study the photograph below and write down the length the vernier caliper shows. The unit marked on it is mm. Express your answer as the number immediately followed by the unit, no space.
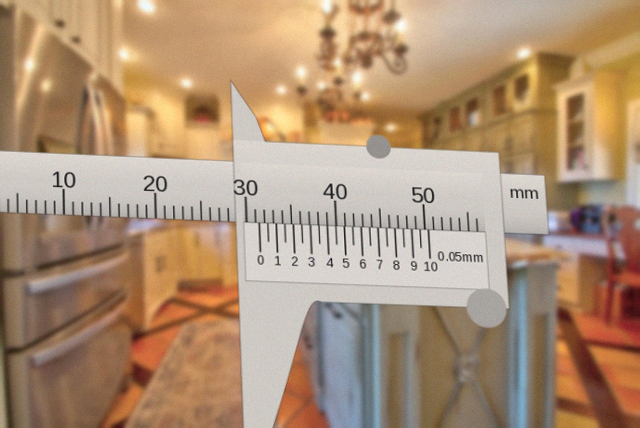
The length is 31.4mm
